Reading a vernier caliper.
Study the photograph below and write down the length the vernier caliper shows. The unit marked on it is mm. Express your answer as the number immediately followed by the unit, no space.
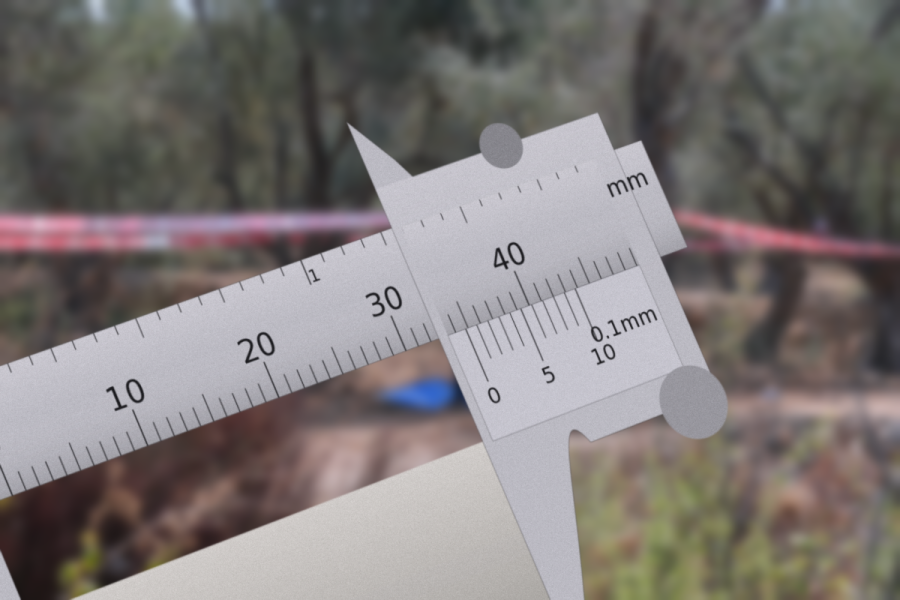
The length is 34.8mm
